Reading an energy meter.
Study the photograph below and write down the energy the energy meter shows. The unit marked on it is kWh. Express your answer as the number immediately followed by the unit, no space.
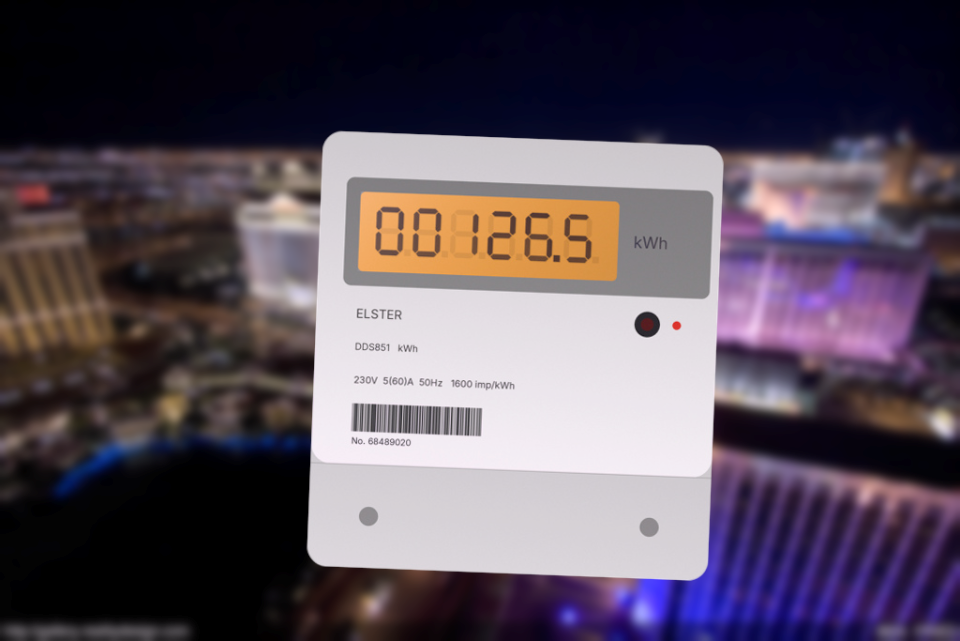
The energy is 126.5kWh
